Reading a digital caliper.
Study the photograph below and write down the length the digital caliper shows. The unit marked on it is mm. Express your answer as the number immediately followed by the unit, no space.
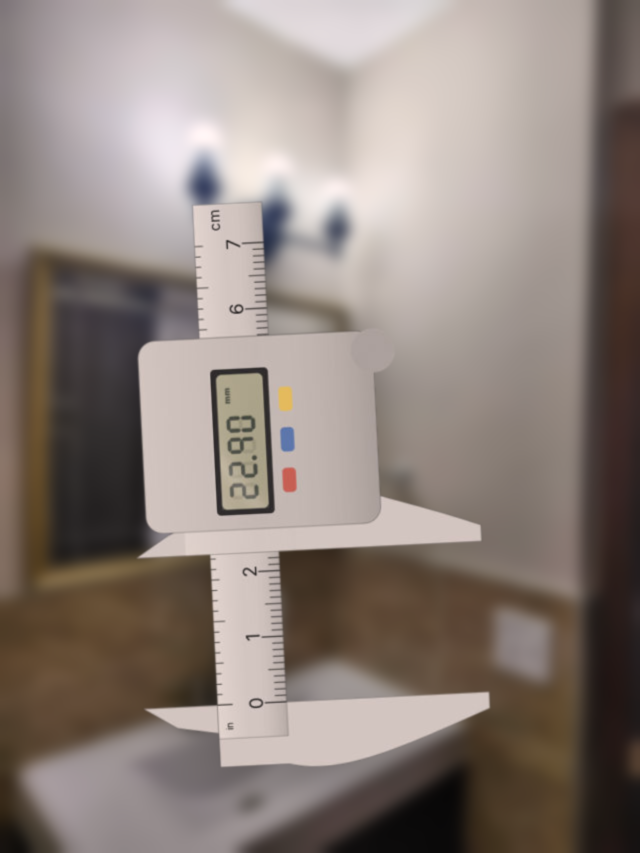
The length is 22.90mm
